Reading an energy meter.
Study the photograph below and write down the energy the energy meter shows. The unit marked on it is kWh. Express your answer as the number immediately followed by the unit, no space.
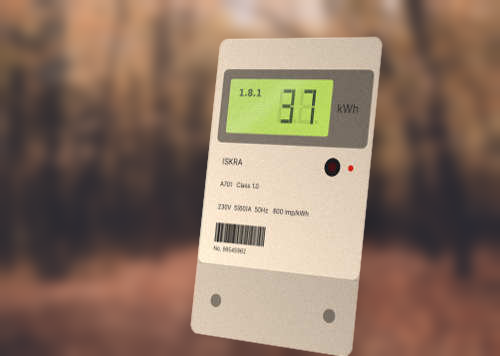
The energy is 37kWh
